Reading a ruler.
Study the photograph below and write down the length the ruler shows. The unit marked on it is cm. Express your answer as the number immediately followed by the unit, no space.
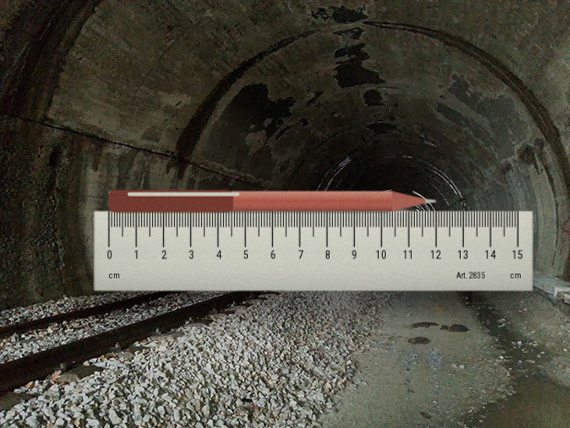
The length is 12cm
